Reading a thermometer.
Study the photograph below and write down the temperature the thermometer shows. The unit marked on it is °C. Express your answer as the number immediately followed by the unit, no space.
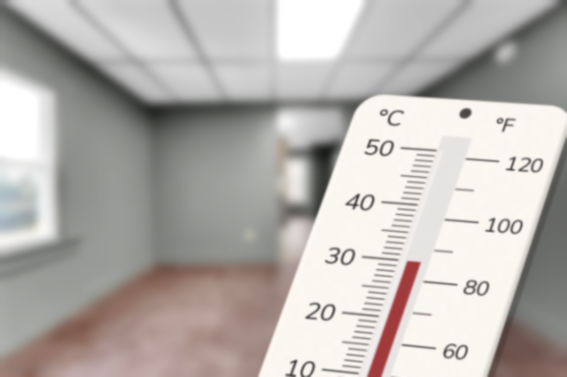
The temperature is 30°C
